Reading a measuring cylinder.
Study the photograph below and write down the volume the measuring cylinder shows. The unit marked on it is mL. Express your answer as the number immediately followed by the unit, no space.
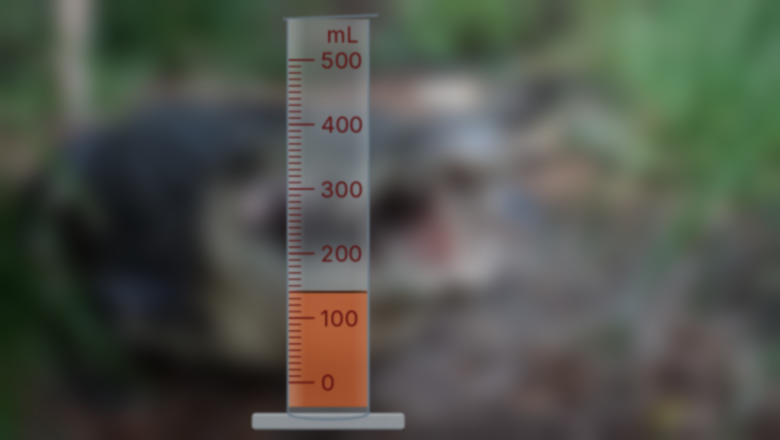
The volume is 140mL
